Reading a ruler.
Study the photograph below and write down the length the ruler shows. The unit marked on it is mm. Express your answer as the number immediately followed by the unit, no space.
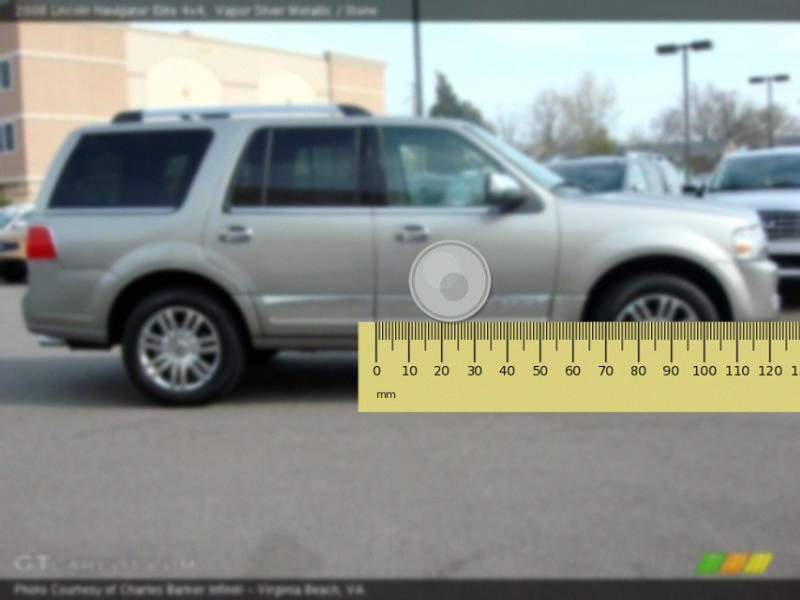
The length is 25mm
